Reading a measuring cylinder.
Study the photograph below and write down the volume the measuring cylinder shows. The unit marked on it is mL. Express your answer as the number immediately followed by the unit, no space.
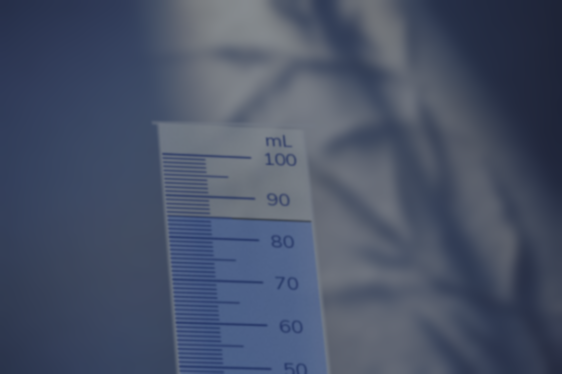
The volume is 85mL
